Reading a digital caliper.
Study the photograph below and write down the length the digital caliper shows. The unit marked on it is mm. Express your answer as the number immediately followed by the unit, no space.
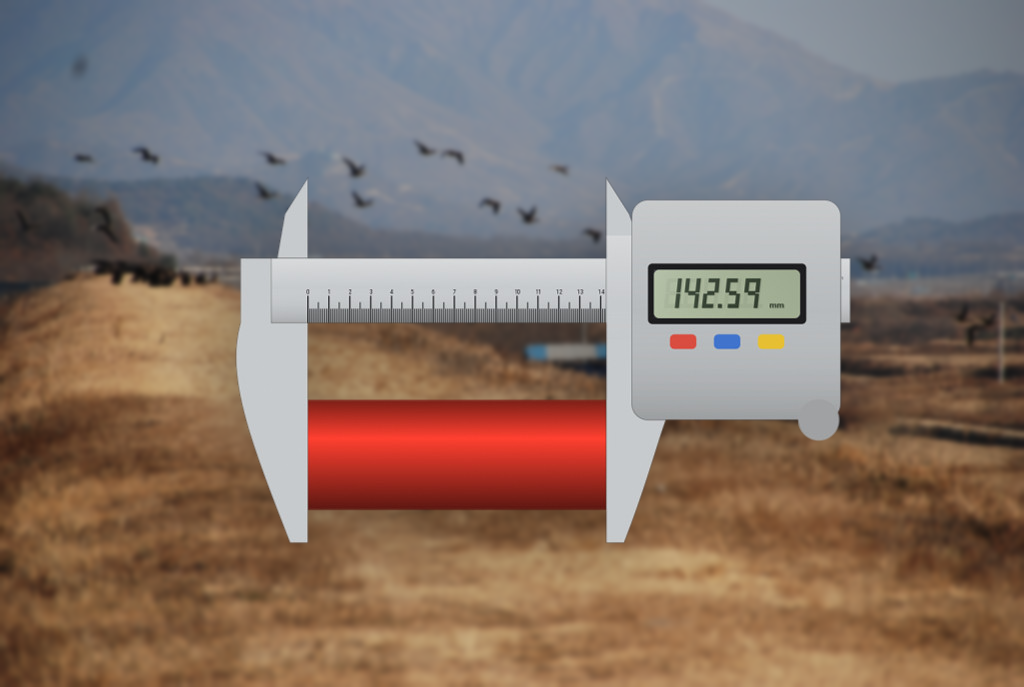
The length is 142.59mm
